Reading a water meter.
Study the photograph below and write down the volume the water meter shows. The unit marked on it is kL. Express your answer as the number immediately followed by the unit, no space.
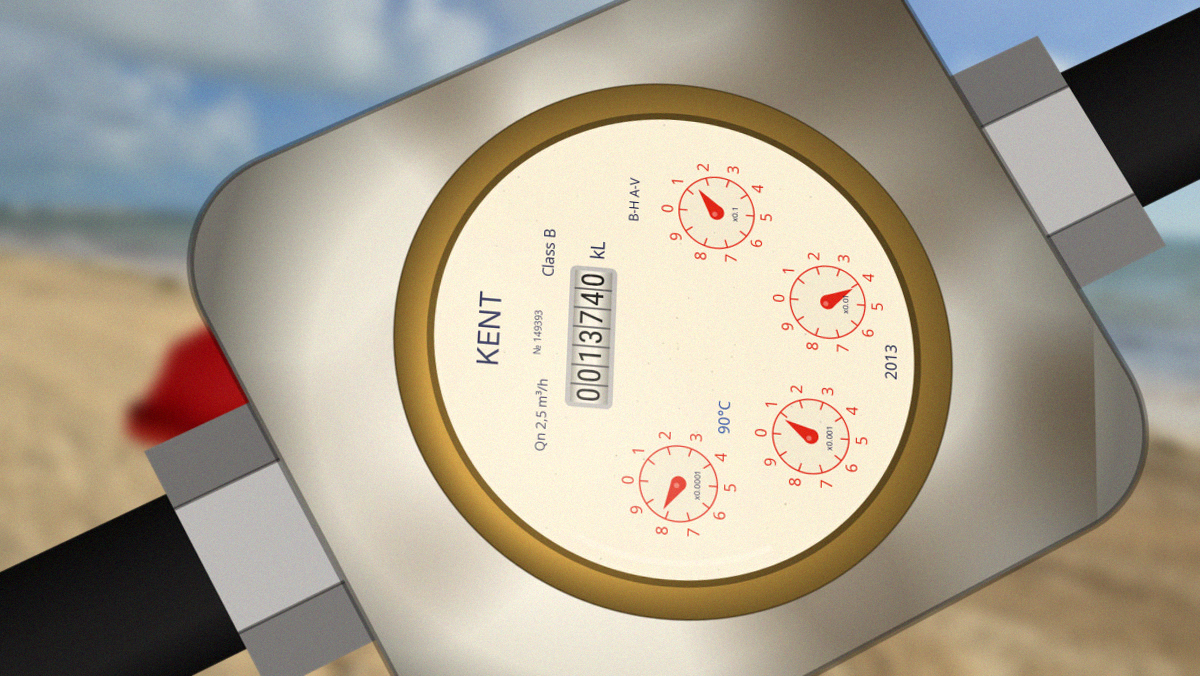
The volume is 13740.1408kL
